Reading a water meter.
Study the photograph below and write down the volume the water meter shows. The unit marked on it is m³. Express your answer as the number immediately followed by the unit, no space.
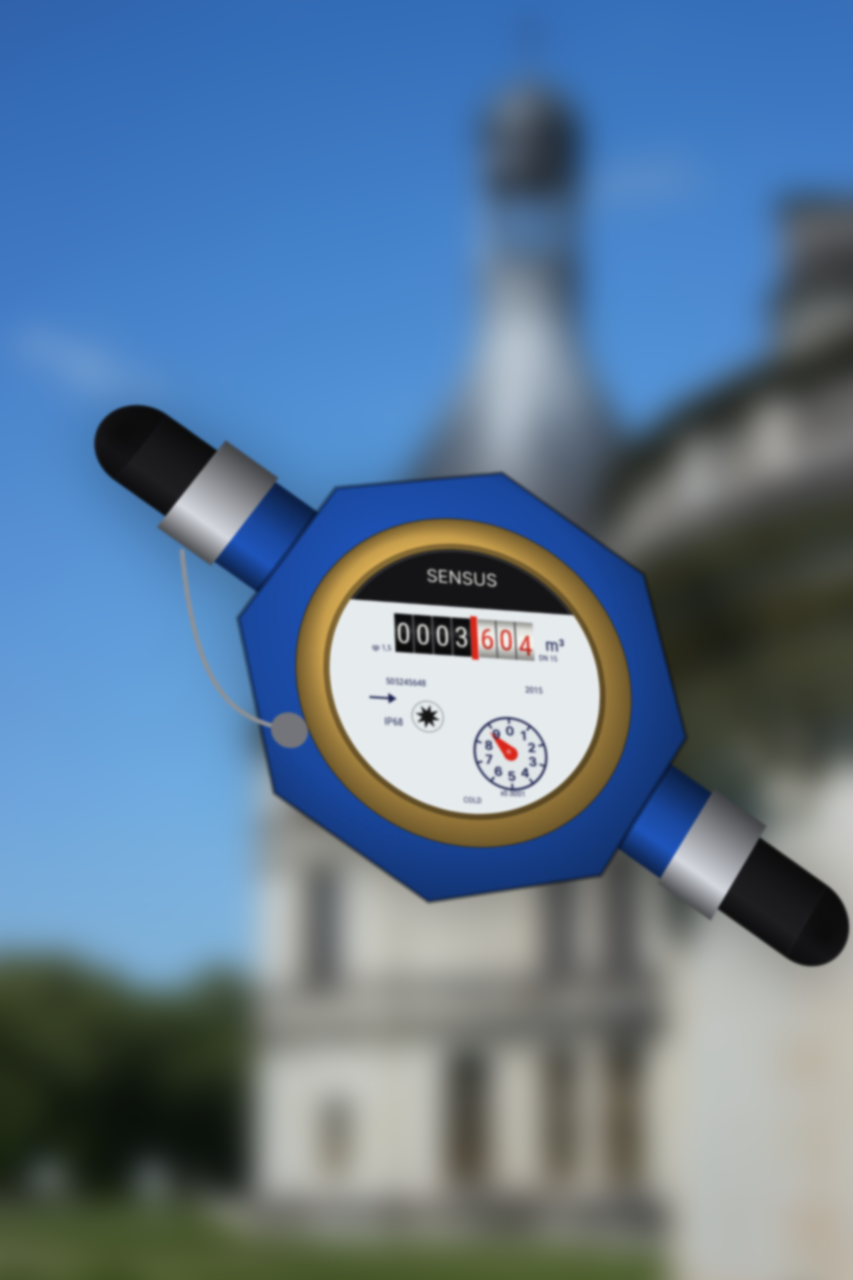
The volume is 3.6038m³
